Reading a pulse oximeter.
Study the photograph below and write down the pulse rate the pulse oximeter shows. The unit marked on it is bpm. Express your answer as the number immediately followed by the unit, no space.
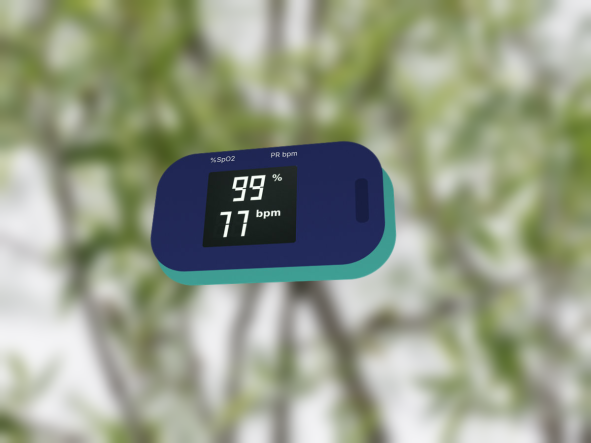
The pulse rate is 77bpm
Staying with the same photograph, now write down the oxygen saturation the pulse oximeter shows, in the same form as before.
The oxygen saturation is 99%
